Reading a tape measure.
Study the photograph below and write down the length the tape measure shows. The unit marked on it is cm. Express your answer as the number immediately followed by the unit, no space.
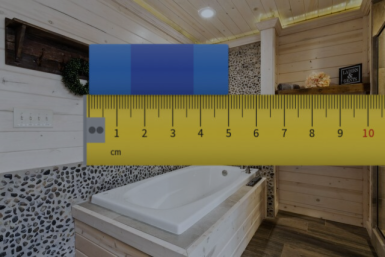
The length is 5cm
